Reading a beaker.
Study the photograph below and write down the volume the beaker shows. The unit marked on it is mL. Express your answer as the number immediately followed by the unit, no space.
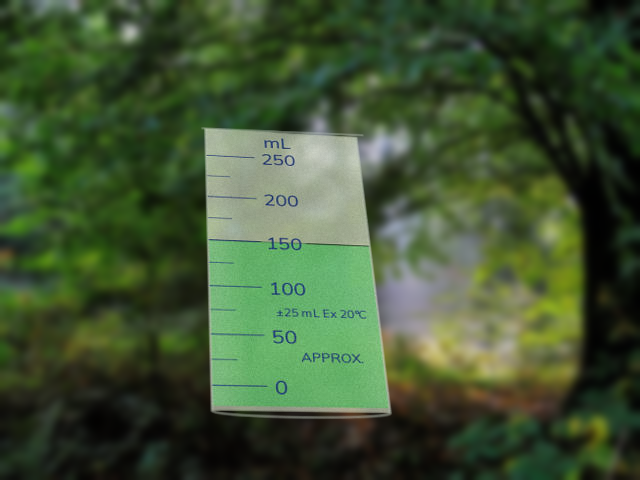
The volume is 150mL
